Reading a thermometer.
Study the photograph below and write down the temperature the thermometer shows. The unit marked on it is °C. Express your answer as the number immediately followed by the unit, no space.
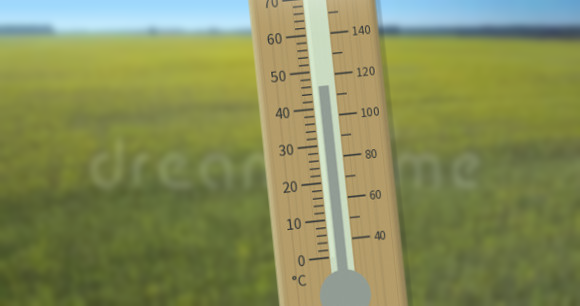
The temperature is 46°C
